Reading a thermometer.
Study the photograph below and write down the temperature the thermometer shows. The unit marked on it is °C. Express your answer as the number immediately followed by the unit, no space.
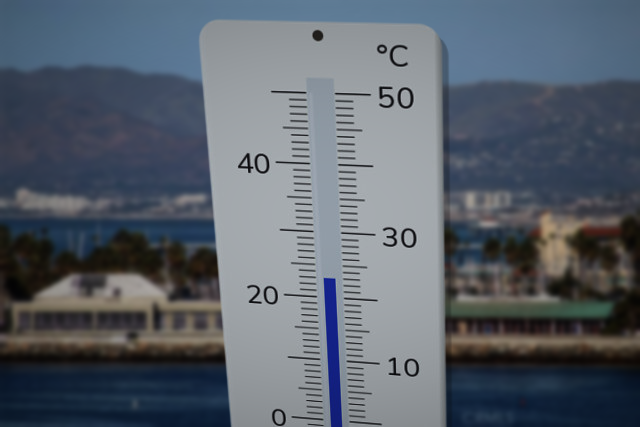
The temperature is 23°C
